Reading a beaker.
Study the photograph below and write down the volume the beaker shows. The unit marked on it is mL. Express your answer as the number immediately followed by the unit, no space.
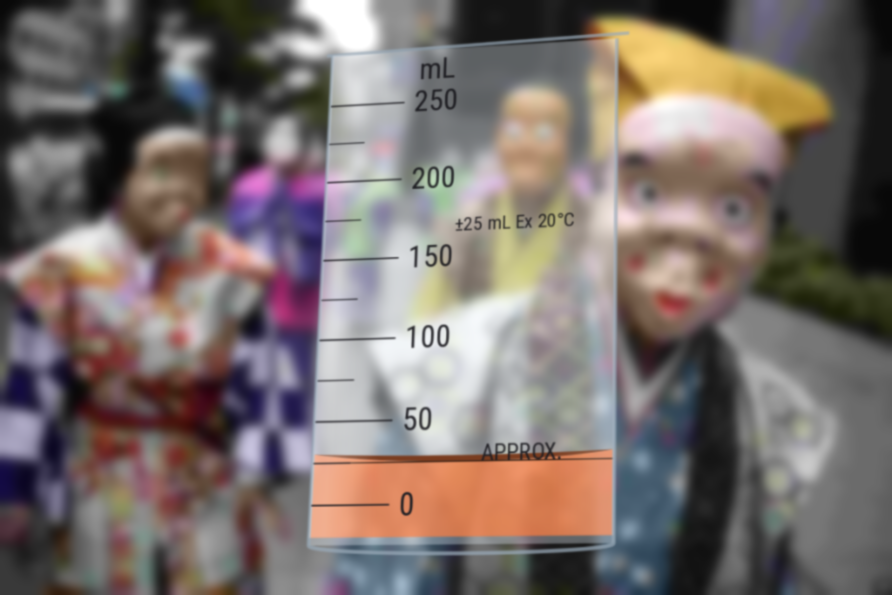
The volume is 25mL
